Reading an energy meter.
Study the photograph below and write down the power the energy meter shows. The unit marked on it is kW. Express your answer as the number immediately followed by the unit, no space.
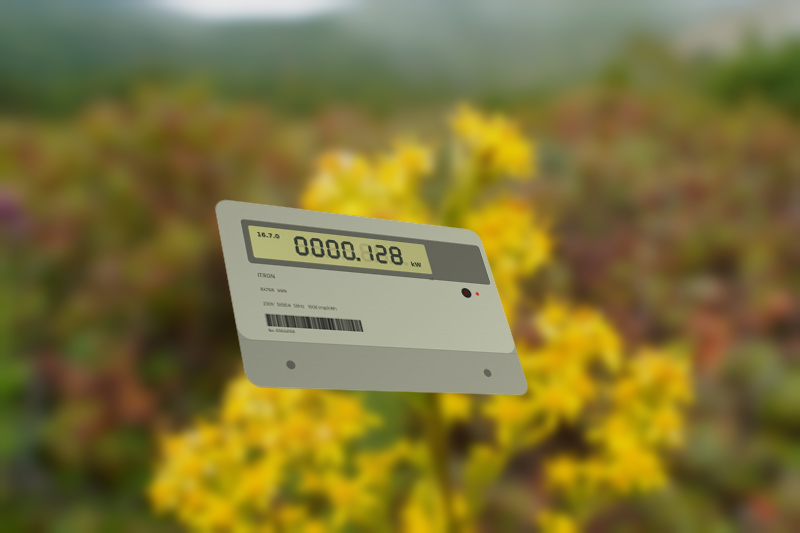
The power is 0.128kW
